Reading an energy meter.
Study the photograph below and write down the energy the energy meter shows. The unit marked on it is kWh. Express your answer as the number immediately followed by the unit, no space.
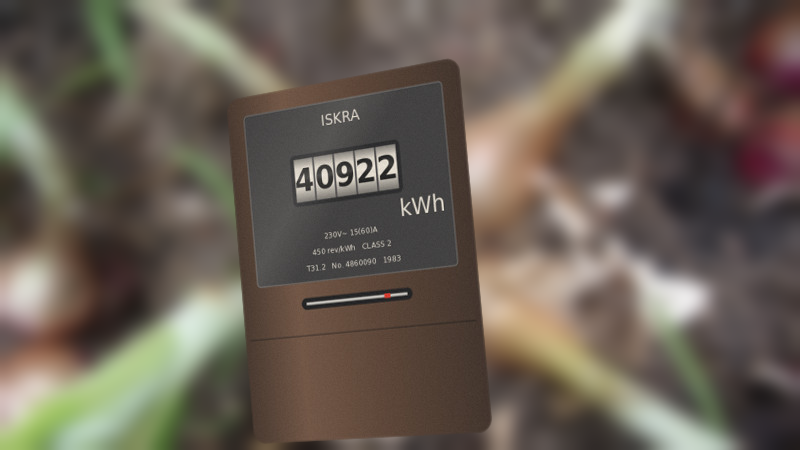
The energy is 40922kWh
